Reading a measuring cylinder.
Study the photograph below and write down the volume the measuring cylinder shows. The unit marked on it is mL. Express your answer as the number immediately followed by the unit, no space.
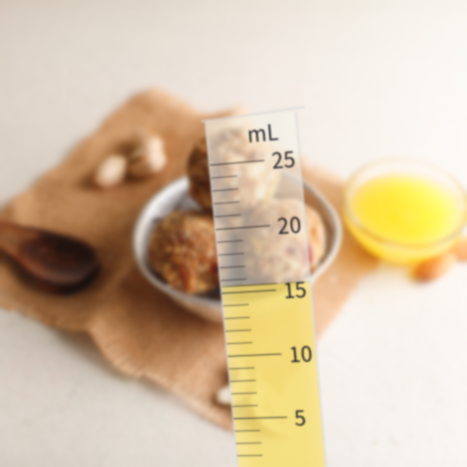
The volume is 15.5mL
